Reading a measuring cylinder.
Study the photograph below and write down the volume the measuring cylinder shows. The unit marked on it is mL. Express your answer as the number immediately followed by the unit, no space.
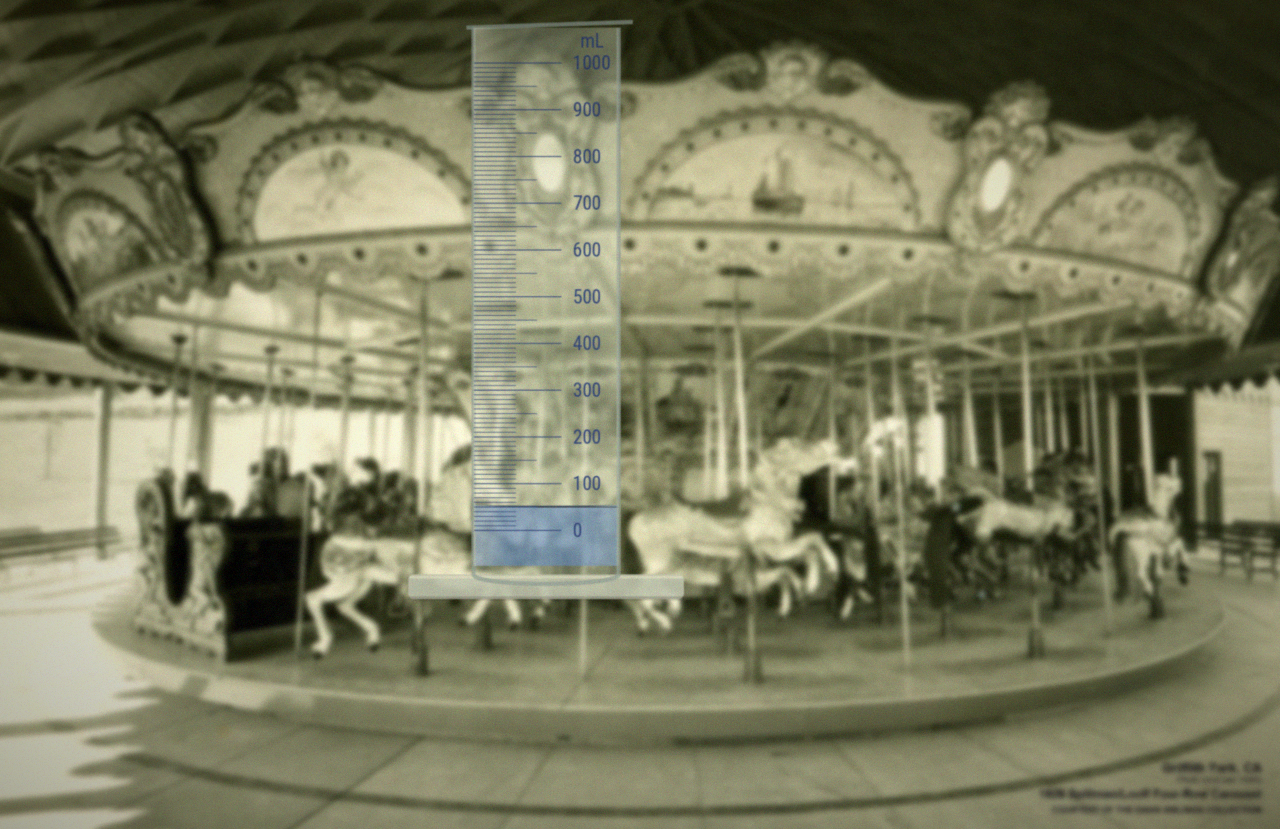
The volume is 50mL
